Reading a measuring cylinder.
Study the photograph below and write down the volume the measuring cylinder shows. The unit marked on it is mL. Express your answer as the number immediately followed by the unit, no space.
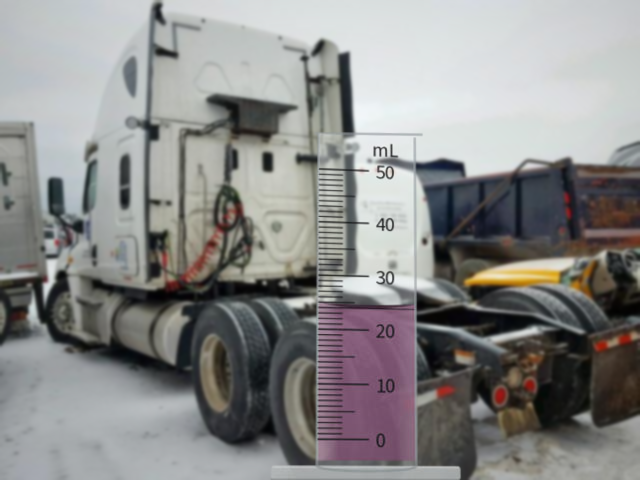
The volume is 24mL
